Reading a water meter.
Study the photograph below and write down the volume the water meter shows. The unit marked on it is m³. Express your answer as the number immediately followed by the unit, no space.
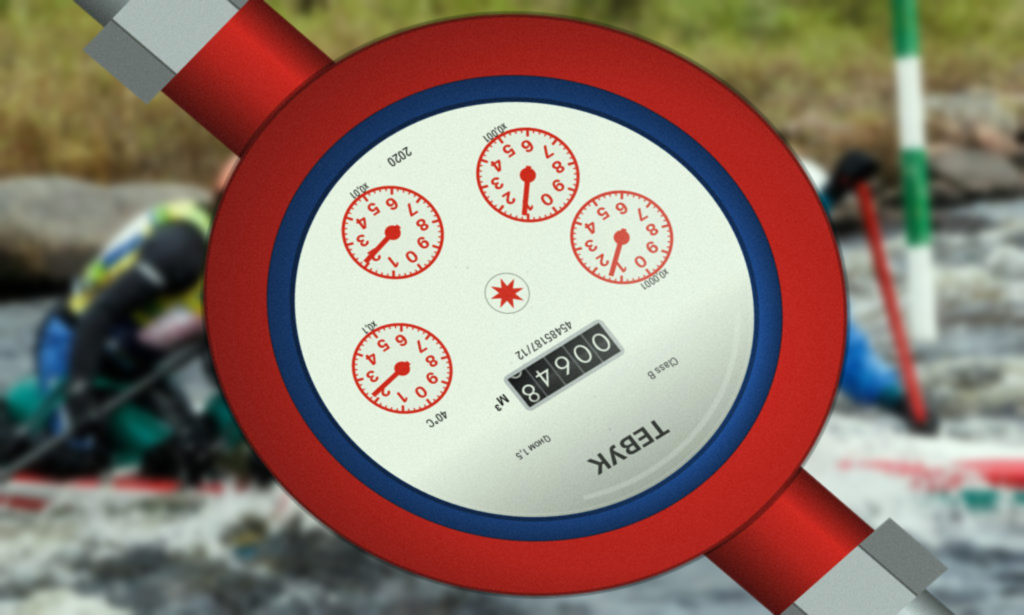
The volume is 648.2211m³
